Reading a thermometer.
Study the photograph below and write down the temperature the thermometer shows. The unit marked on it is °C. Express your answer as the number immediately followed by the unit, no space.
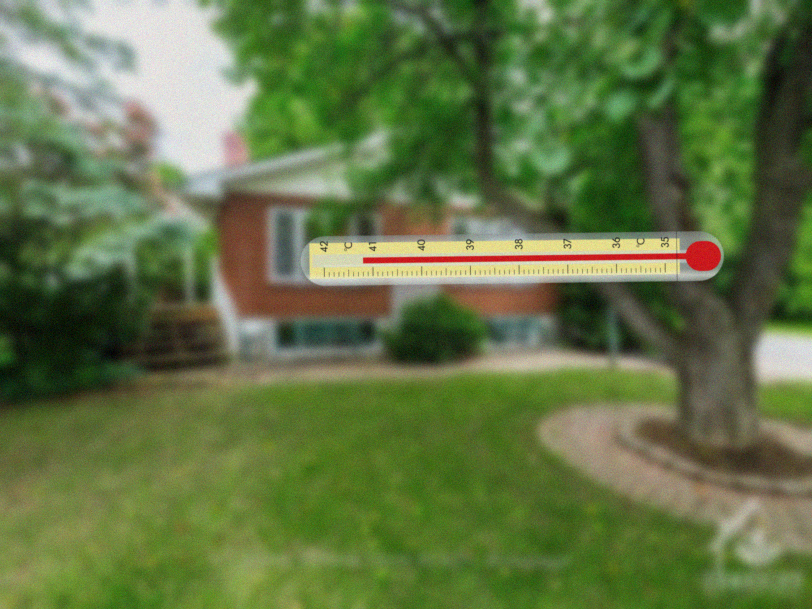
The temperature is 41.2°C
